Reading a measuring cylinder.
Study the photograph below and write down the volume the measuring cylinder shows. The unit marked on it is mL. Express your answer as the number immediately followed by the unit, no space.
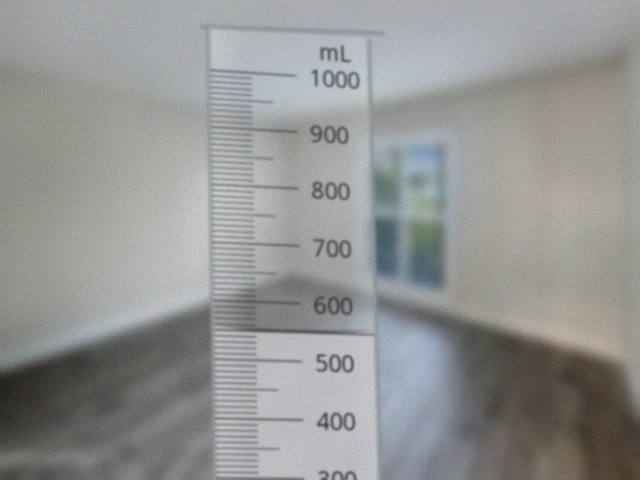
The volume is 550mL
